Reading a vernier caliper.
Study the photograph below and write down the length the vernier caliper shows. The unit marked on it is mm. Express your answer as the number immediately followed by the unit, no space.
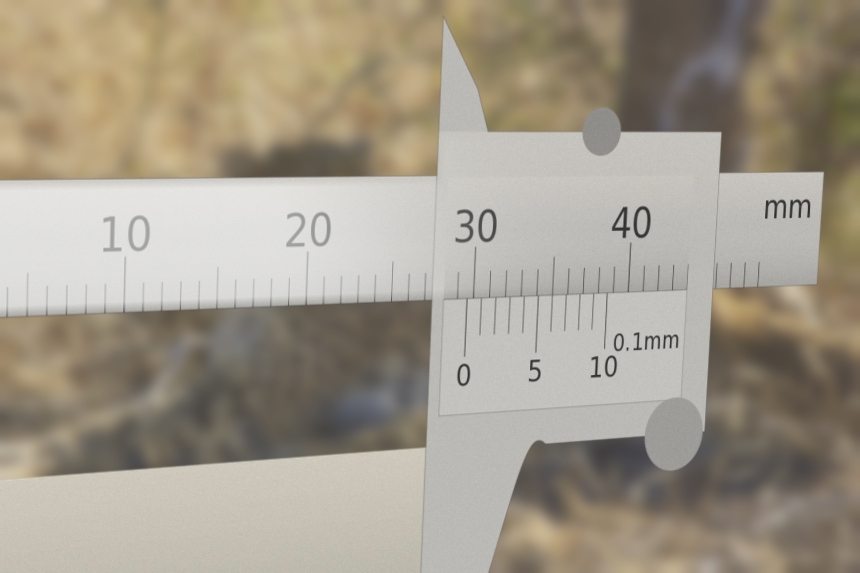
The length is 29.6mm
